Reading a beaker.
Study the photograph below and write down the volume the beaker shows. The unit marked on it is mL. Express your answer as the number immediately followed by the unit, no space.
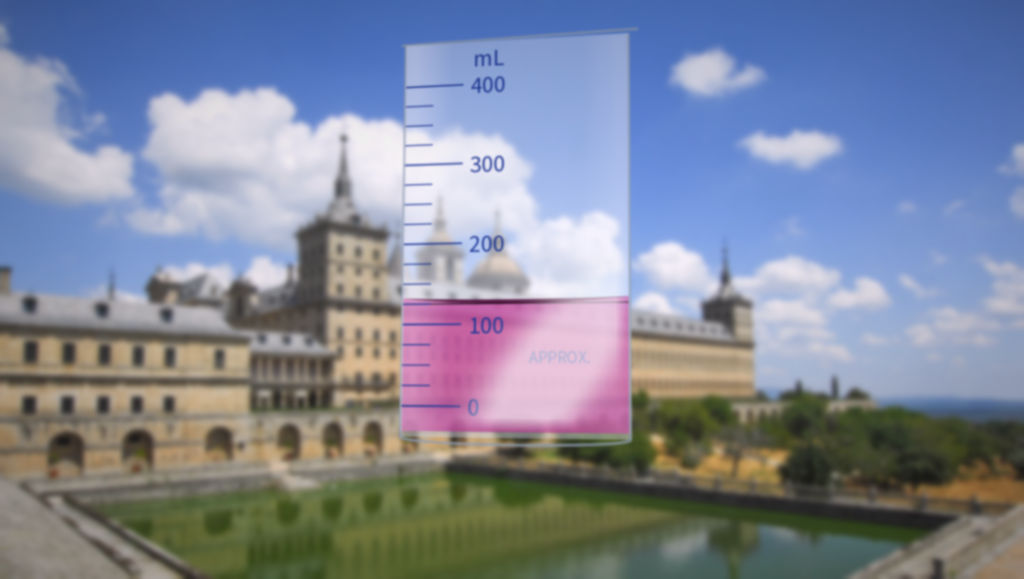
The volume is 125mL
